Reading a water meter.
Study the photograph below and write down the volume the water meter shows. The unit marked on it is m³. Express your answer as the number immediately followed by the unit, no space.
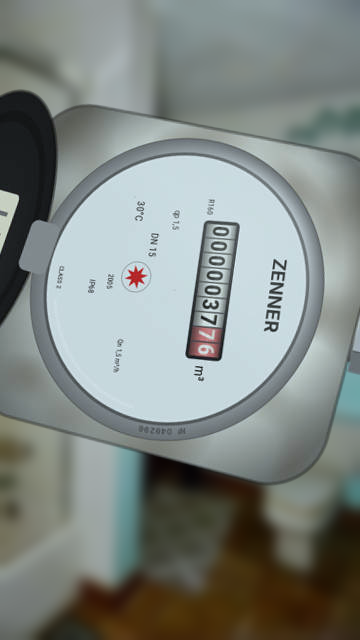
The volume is 37.76m³
